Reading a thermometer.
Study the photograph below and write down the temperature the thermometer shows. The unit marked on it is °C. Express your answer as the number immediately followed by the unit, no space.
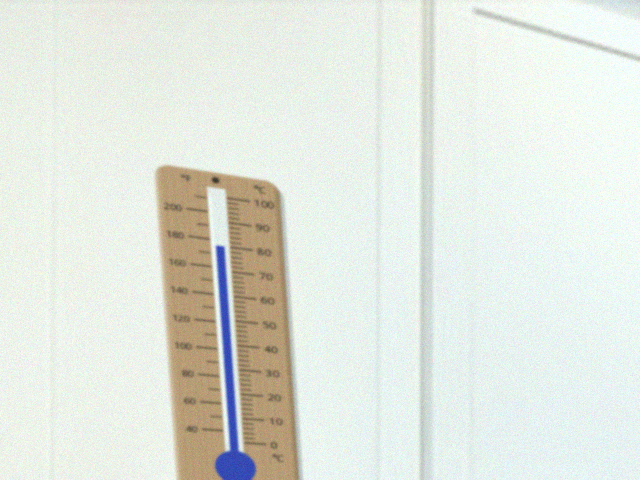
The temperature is 80°C
